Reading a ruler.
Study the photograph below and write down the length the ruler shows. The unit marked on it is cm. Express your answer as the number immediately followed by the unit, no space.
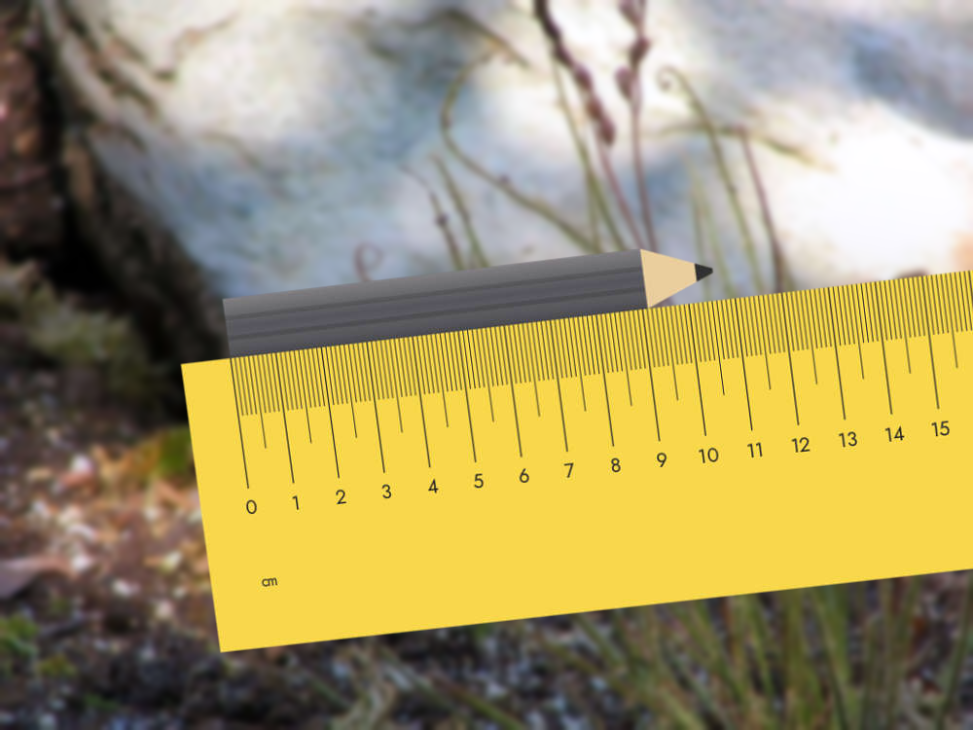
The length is 10.6cm
